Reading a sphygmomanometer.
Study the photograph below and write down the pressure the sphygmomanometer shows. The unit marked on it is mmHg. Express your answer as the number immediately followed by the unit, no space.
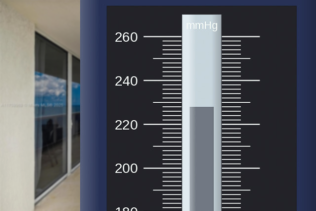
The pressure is 228mmHg
